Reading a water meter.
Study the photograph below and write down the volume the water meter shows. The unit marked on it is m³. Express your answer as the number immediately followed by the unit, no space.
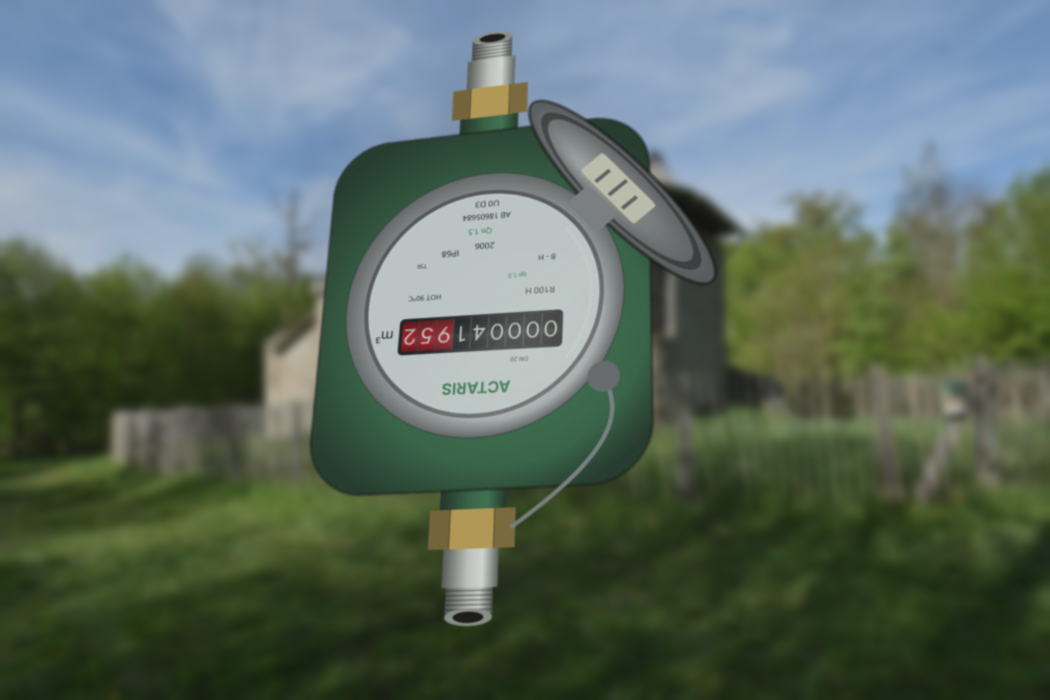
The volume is 41.952m³
